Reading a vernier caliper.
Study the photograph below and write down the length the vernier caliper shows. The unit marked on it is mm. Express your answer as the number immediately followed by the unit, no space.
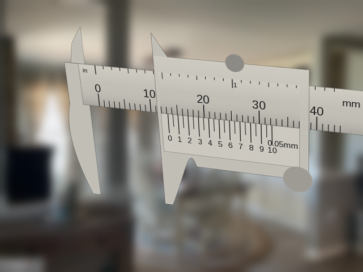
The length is 13.2mm
